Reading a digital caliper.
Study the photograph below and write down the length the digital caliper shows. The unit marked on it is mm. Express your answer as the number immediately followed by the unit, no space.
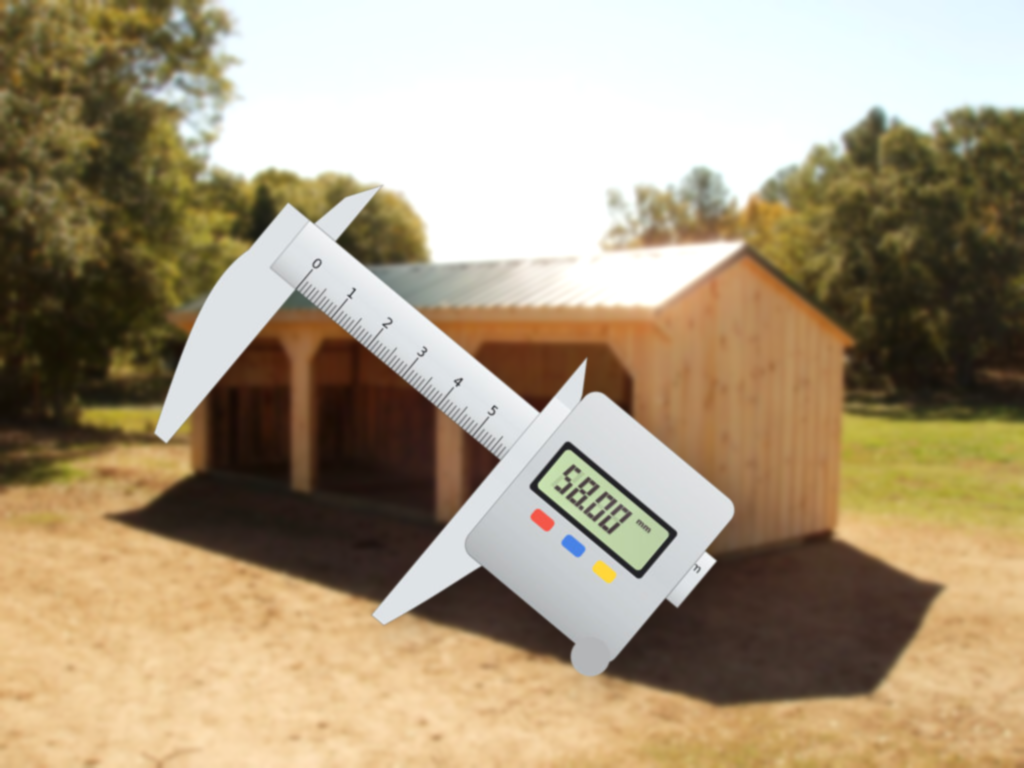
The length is 58.00mm
